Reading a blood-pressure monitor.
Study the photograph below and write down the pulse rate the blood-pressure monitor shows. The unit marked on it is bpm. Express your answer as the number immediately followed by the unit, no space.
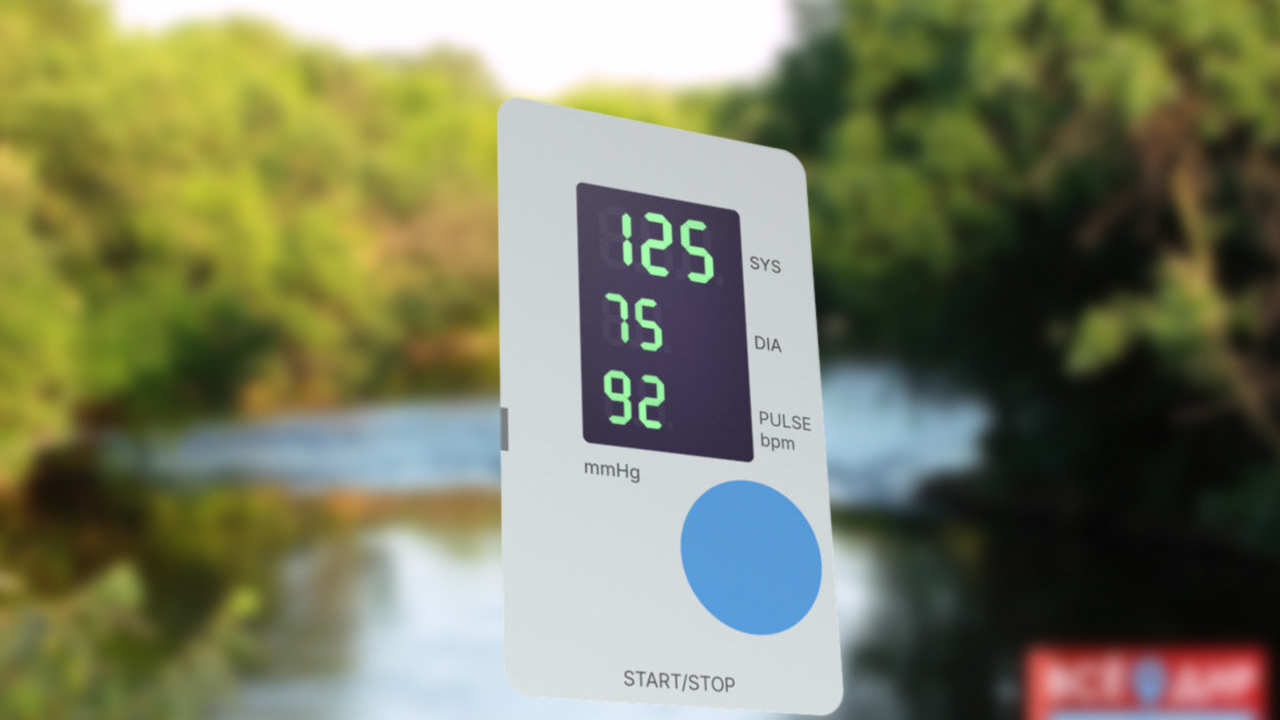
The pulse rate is 92bpm
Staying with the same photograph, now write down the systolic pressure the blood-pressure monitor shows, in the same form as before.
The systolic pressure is 125mmHg
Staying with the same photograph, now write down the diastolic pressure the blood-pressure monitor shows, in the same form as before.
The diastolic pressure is 75mmHg
